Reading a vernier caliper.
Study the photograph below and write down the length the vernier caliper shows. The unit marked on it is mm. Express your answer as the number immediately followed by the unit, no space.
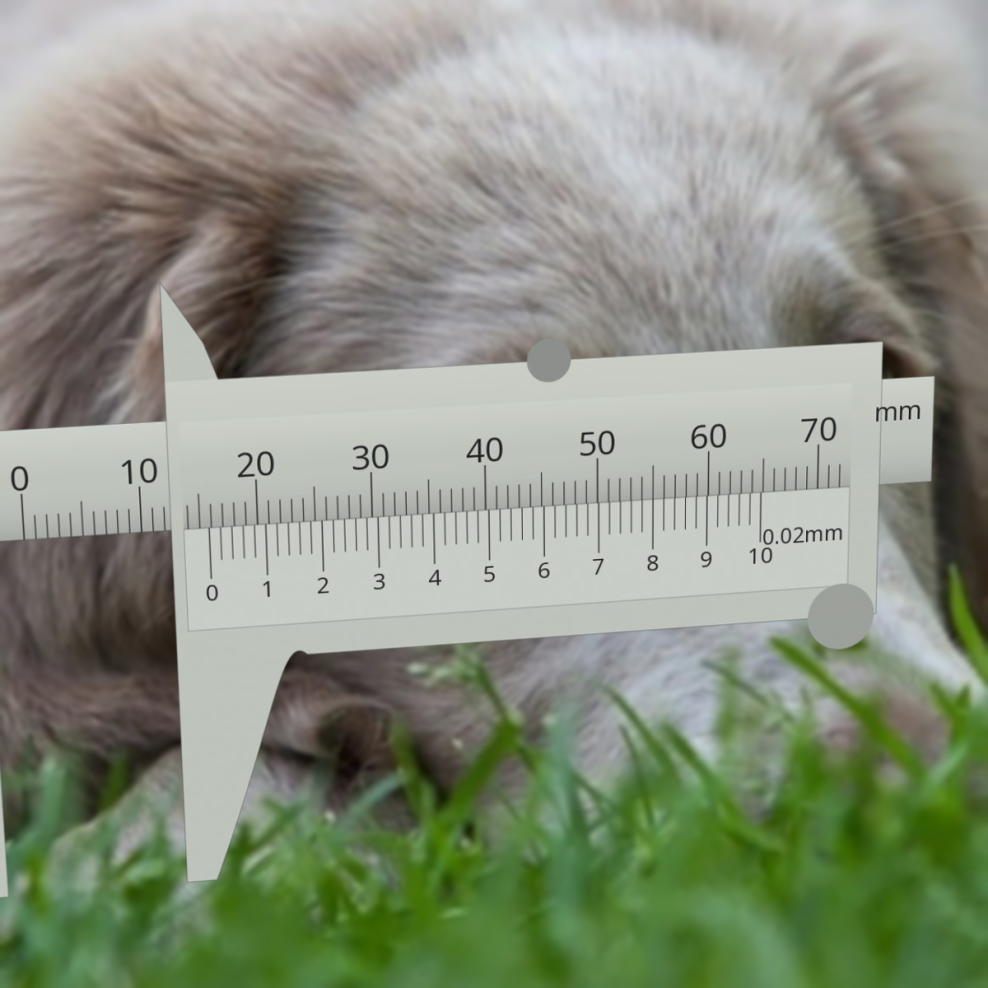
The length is 15.8mm
